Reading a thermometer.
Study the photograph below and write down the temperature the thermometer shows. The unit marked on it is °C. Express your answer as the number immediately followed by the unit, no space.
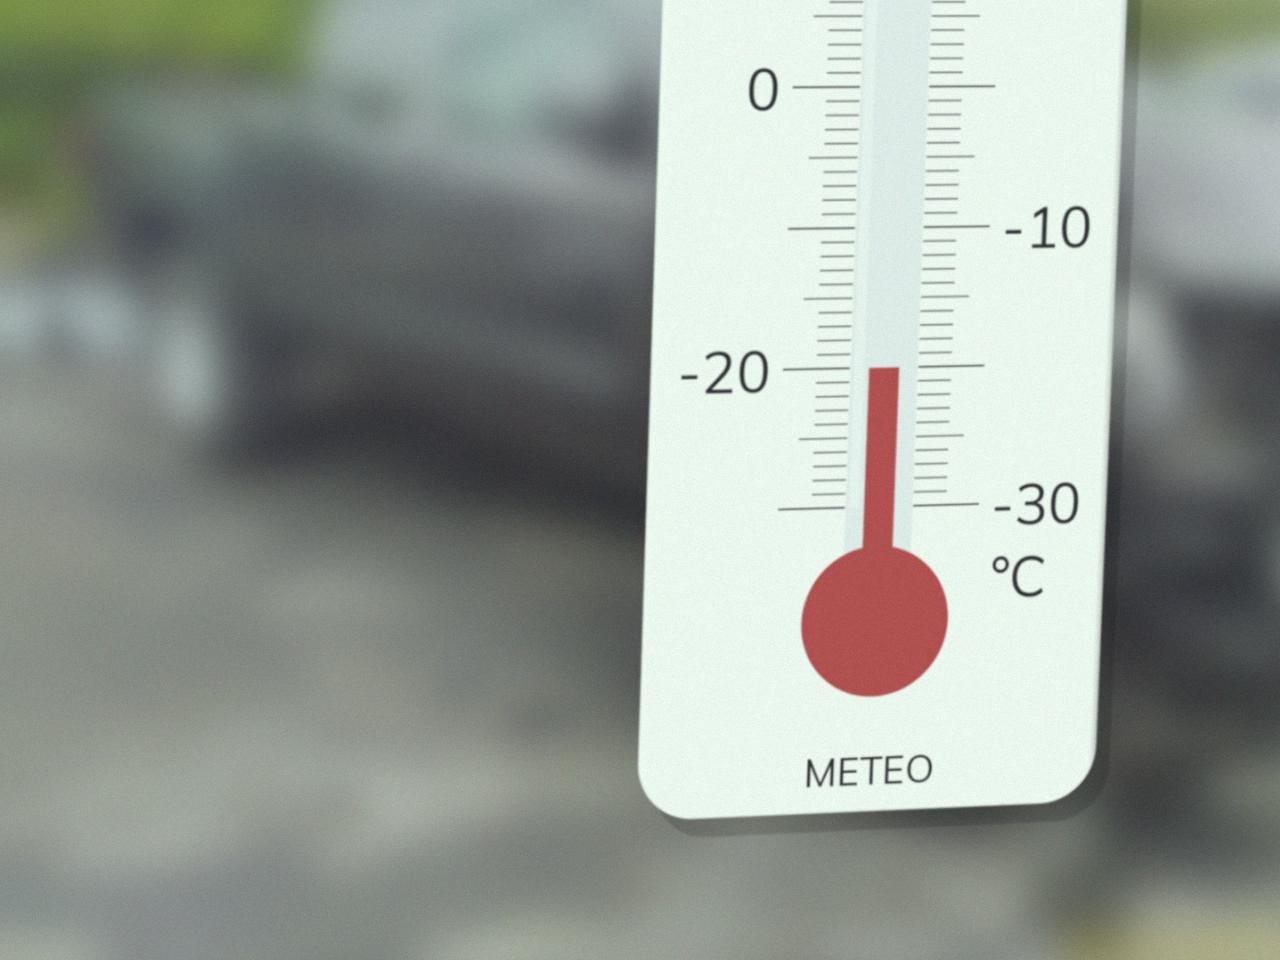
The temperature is -20°C
